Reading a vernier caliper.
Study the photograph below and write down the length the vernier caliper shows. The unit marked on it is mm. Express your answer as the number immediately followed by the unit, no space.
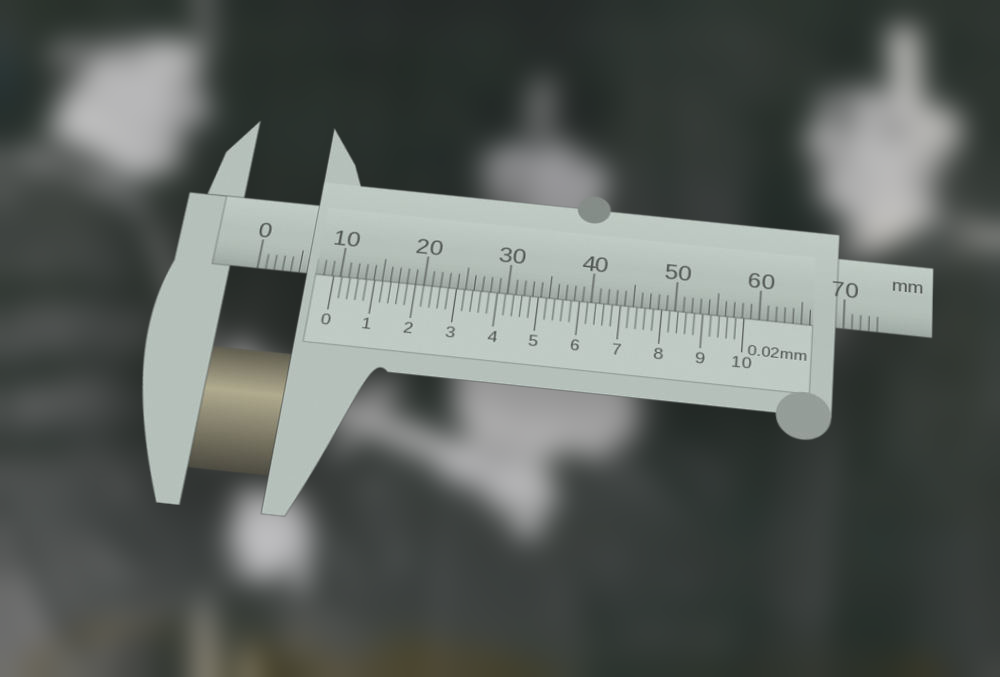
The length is 9.2mm
